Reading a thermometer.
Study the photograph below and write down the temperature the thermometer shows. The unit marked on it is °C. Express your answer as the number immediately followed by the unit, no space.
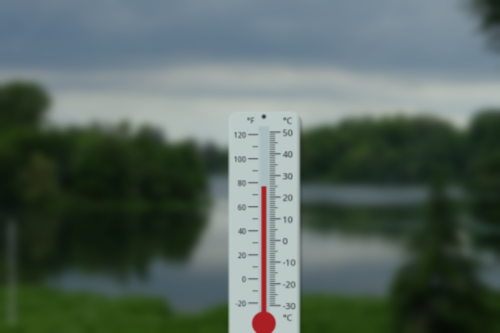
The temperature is 25°C
